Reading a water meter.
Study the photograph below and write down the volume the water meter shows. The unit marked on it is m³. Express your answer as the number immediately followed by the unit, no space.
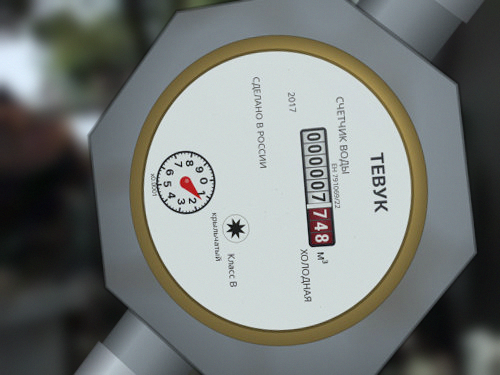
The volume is 7.7481m³
